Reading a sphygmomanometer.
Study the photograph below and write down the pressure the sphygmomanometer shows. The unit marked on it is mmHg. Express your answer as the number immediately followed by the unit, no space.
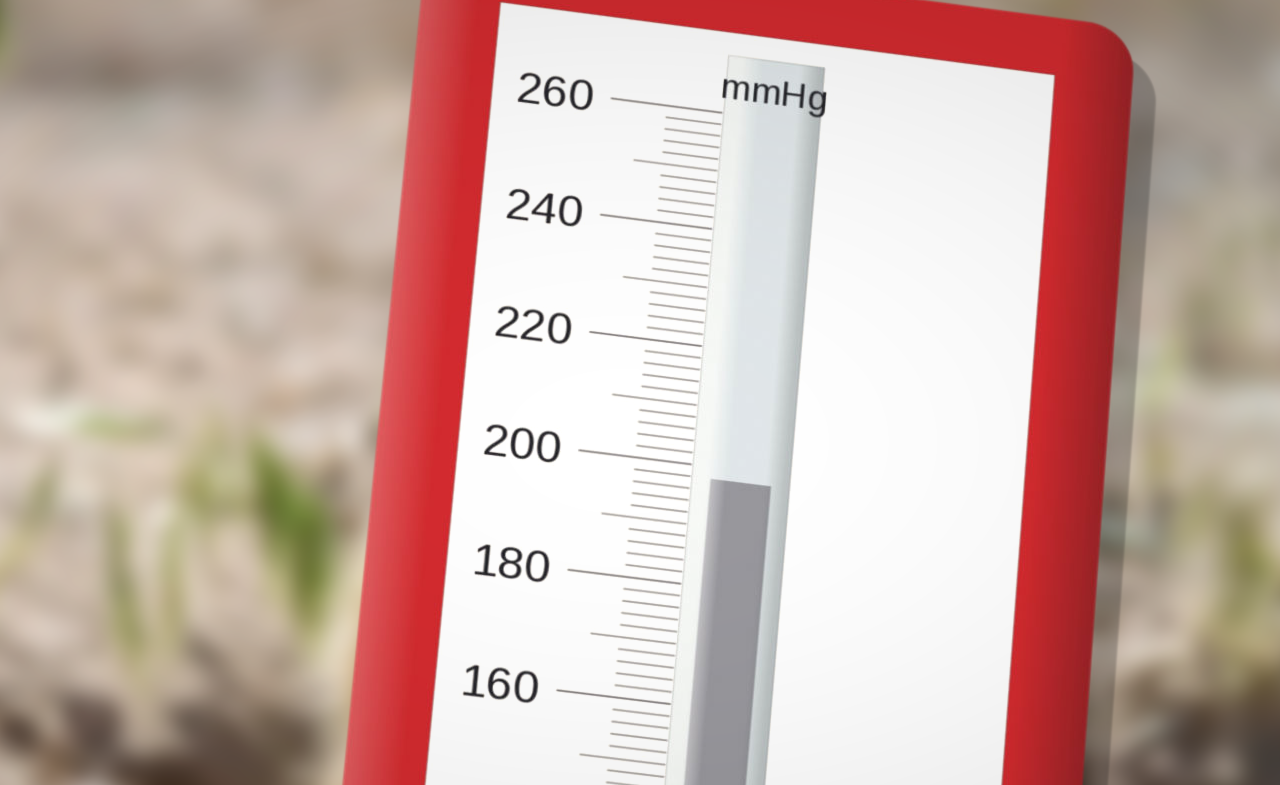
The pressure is 198mmHg
